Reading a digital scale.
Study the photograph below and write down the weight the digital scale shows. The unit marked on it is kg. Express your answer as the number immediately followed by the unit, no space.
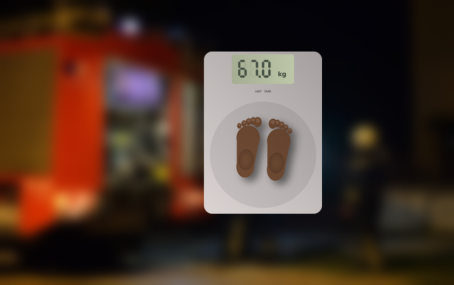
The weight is 67.0kg
